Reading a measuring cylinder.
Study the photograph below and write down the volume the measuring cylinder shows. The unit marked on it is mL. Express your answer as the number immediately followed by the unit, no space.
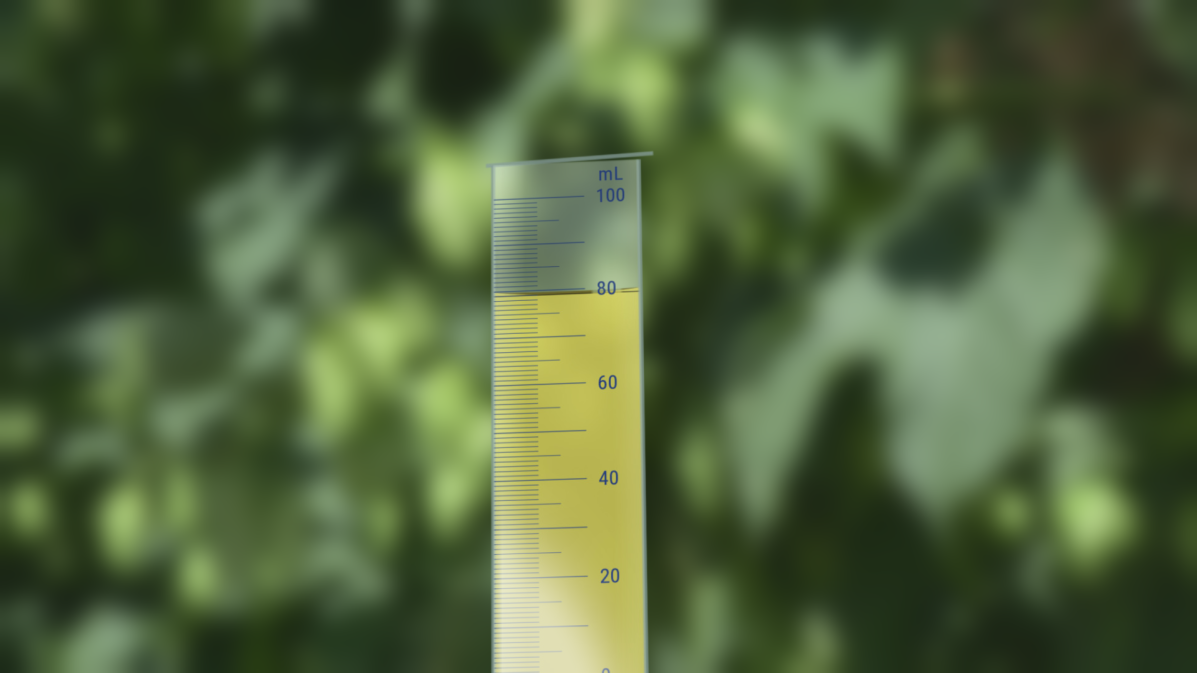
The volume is 79mL
